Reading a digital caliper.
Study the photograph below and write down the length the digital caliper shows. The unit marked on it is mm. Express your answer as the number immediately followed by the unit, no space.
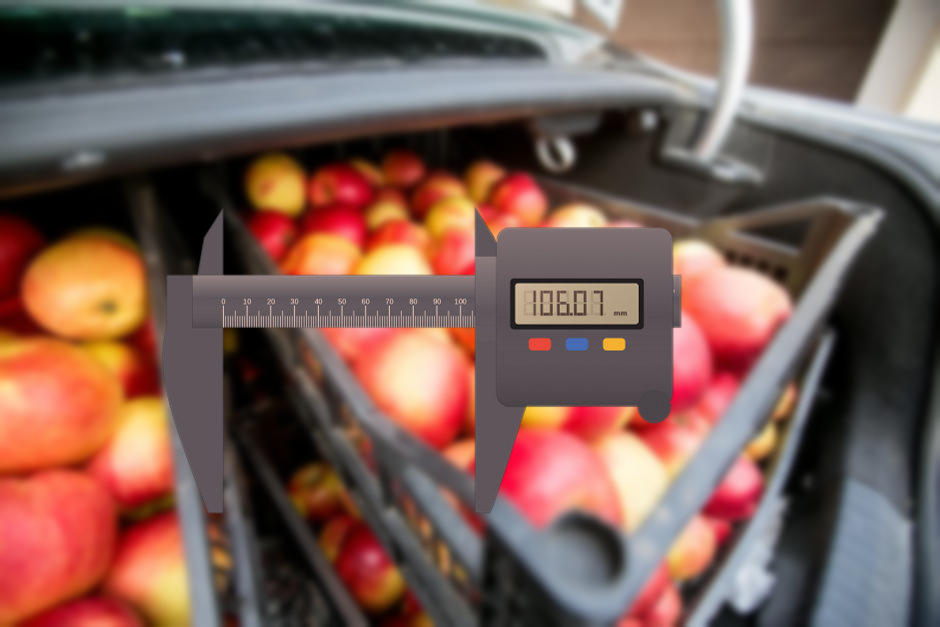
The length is 106.07mm
